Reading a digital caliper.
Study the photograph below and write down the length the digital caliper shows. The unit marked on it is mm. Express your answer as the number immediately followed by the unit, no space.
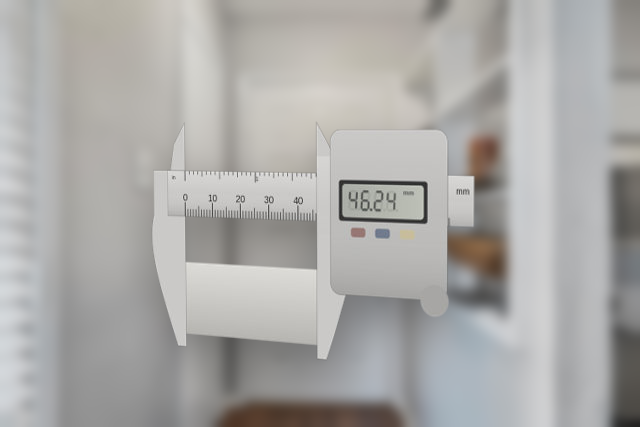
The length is 46.24mm
